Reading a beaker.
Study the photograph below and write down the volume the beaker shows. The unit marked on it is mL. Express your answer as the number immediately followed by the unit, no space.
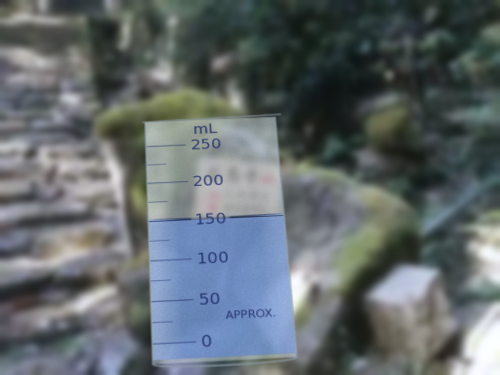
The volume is 150mL
